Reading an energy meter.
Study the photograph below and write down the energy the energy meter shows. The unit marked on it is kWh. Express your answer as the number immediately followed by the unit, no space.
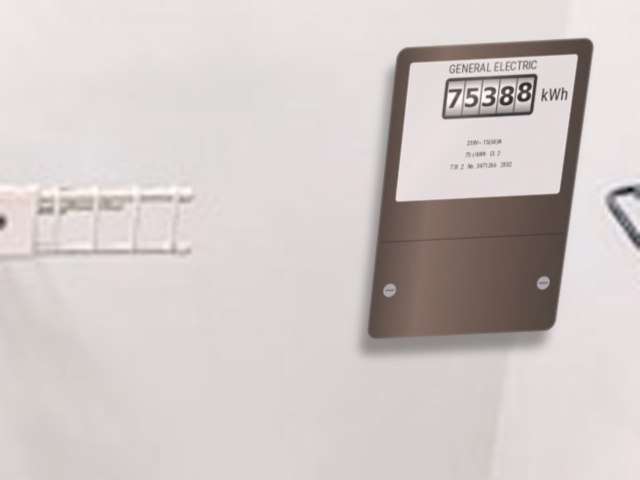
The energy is 75388kWh
